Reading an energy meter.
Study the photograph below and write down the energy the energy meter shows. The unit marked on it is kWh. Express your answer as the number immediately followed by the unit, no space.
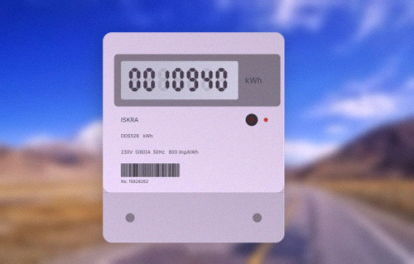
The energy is 10940kWh
